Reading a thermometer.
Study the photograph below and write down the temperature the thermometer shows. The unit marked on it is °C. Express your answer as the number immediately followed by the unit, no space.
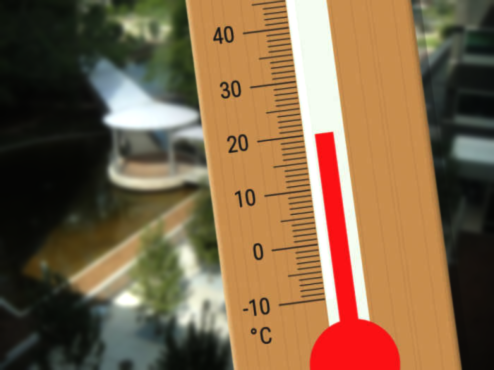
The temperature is 20°C
